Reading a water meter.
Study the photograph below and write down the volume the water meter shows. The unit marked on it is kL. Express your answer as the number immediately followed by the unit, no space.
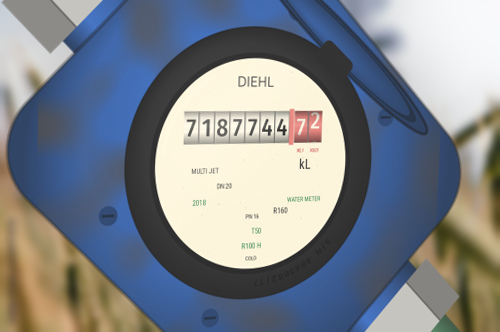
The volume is 7187744.72kL
